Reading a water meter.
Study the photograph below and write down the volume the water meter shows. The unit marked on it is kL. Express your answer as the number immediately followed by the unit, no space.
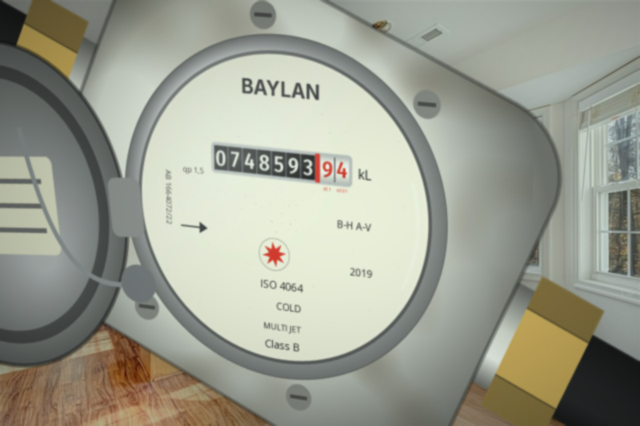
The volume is 748593.94kL
